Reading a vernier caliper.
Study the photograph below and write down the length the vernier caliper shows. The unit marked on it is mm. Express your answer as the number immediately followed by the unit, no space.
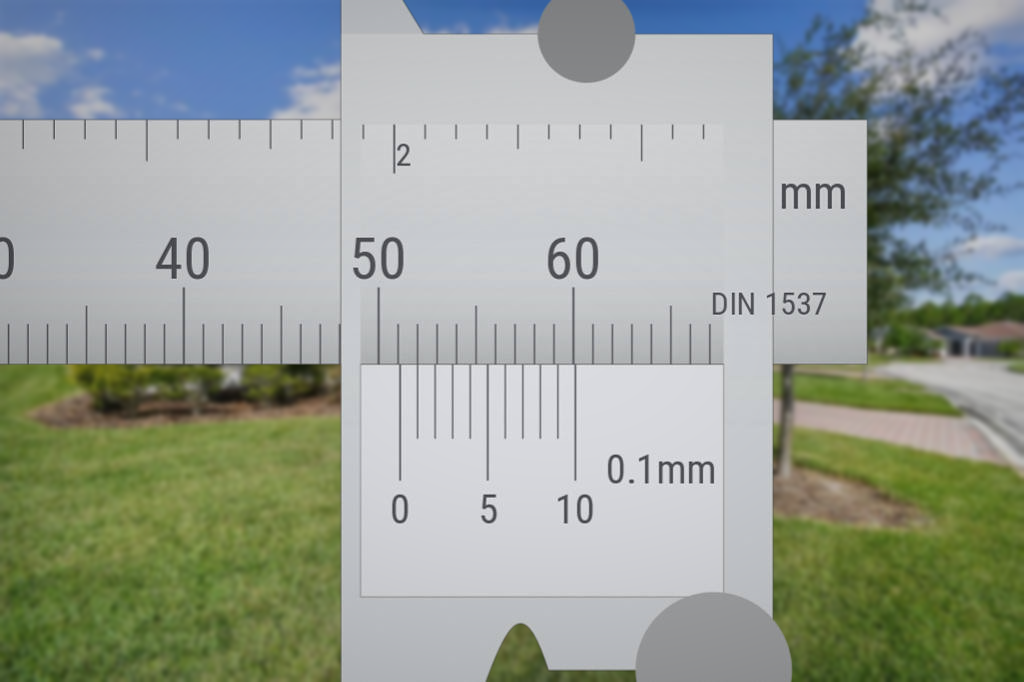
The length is 51.1mm
